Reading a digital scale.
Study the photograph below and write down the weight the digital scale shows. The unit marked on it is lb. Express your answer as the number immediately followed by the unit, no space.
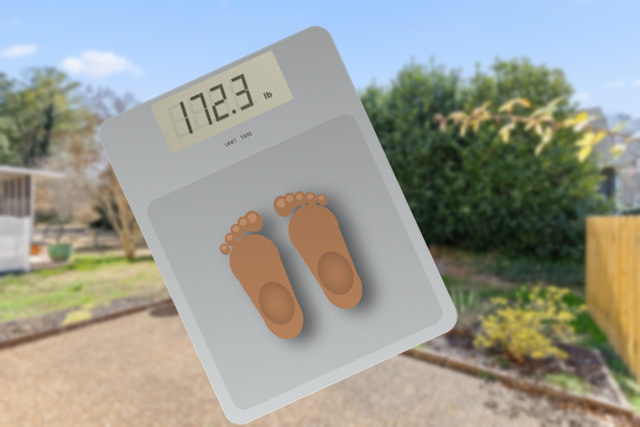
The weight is 172.3lb
